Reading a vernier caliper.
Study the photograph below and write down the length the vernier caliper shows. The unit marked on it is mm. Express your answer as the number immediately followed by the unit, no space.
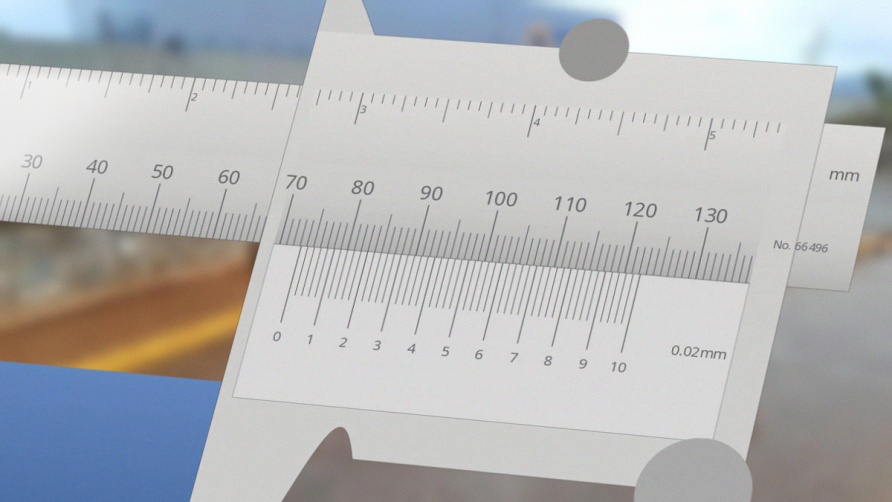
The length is 73.2mm
